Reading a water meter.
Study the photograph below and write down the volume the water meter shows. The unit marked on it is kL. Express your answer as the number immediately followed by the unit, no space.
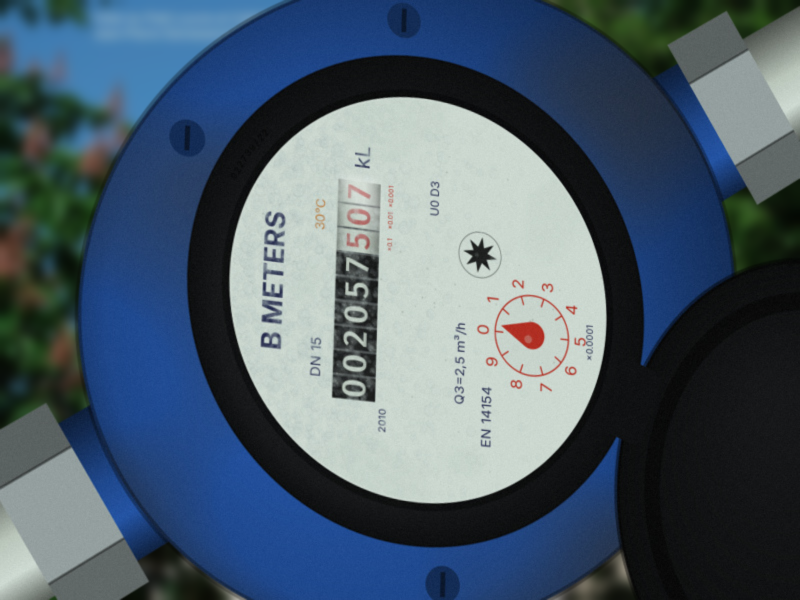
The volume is 2057.5070kL
